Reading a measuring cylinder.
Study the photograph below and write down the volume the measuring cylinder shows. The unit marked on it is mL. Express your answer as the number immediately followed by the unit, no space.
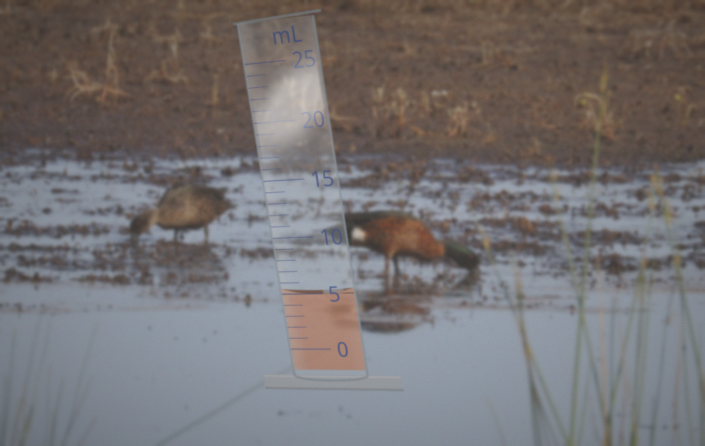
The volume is 5mL
